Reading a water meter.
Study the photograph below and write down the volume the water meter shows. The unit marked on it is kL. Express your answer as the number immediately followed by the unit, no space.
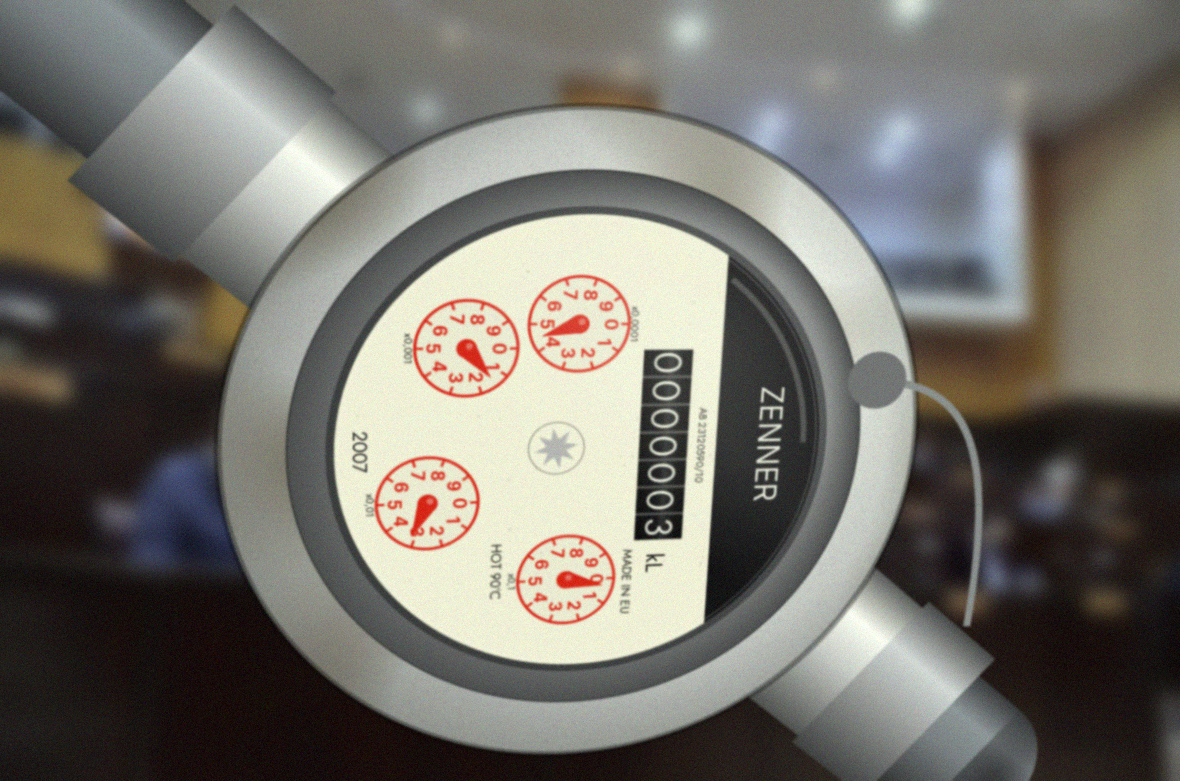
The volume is 3.0314kL
